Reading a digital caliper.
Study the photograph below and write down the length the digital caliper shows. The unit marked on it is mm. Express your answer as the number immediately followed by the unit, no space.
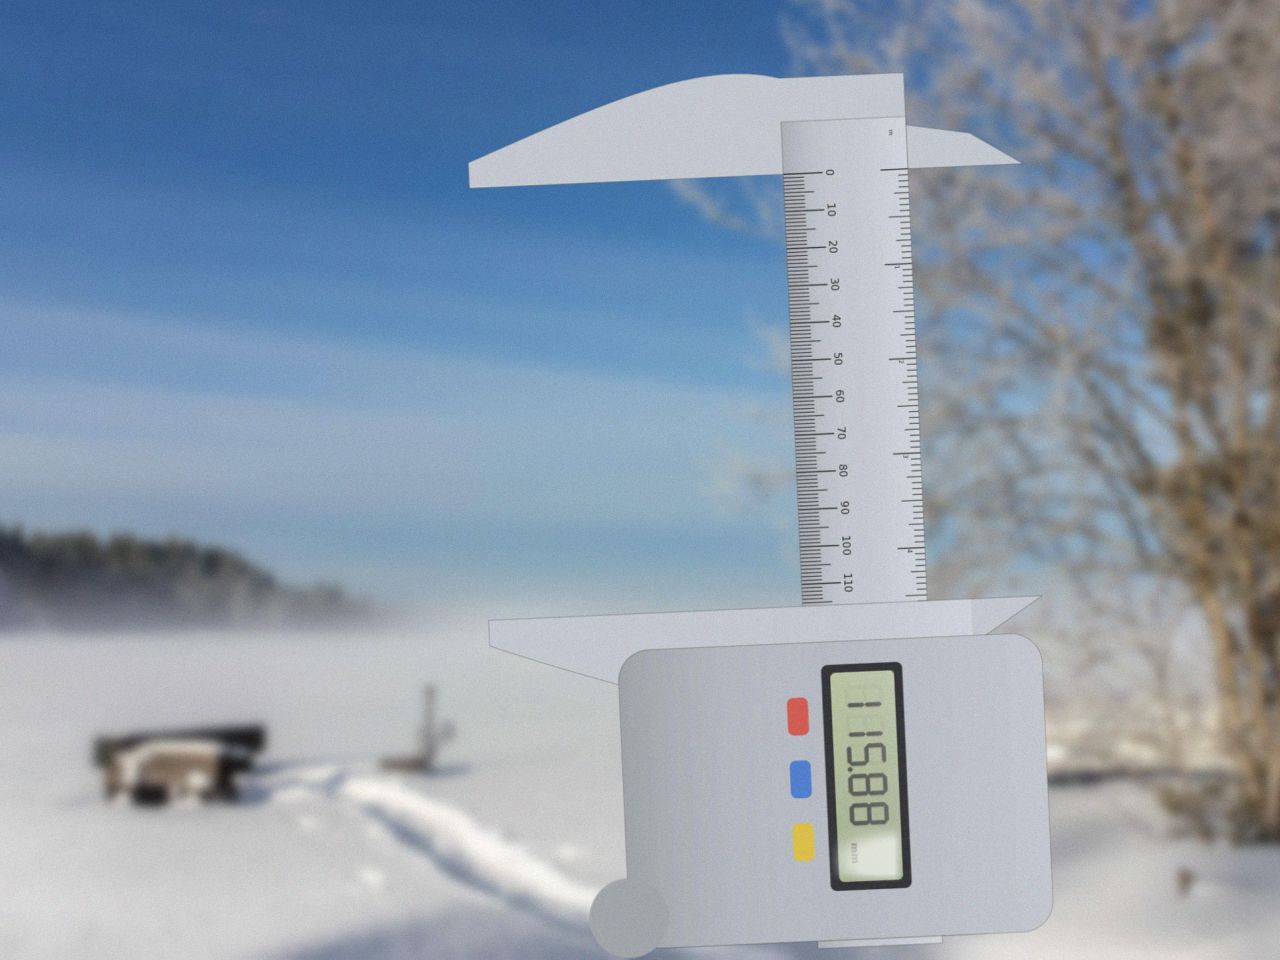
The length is 115.88mm
